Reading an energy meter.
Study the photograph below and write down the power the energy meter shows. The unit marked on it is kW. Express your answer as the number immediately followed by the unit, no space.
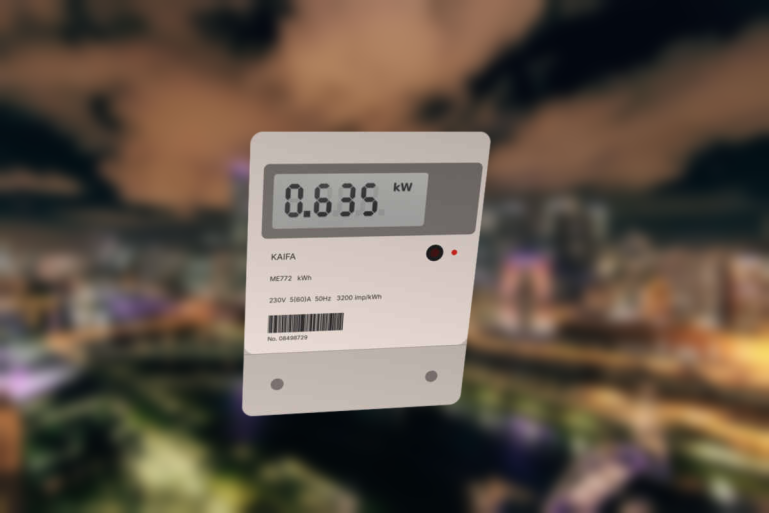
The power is 0.635kW
